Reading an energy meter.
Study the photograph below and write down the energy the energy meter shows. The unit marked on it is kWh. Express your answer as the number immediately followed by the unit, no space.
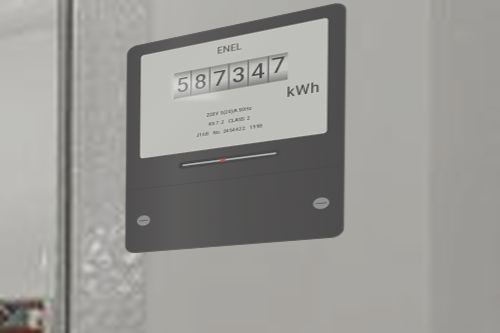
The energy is 587347kWh
